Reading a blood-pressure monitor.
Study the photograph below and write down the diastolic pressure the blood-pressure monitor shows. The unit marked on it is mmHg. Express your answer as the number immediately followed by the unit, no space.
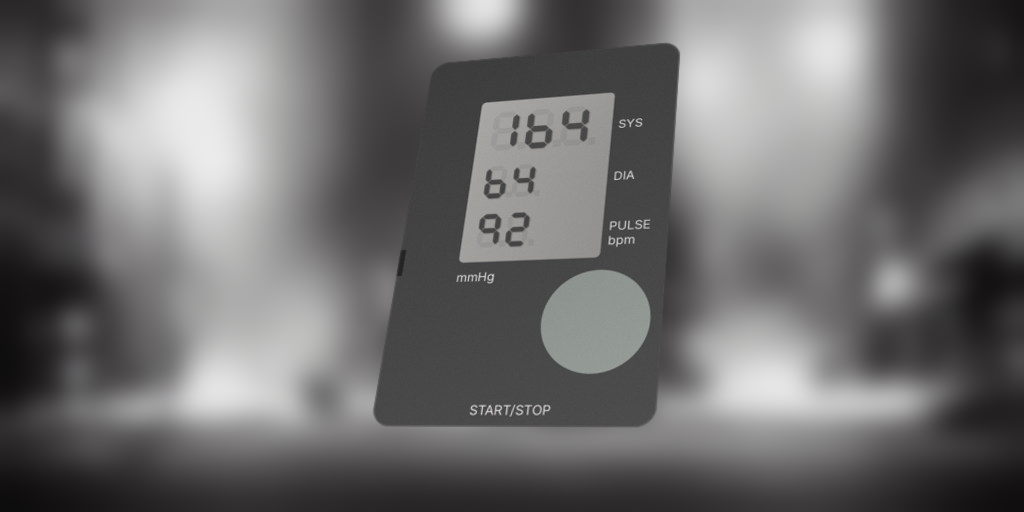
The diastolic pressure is 64mmHg
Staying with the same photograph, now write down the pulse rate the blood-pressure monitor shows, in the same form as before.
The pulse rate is 92bpm
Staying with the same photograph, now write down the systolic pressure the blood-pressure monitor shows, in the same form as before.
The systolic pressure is 164mmHg
